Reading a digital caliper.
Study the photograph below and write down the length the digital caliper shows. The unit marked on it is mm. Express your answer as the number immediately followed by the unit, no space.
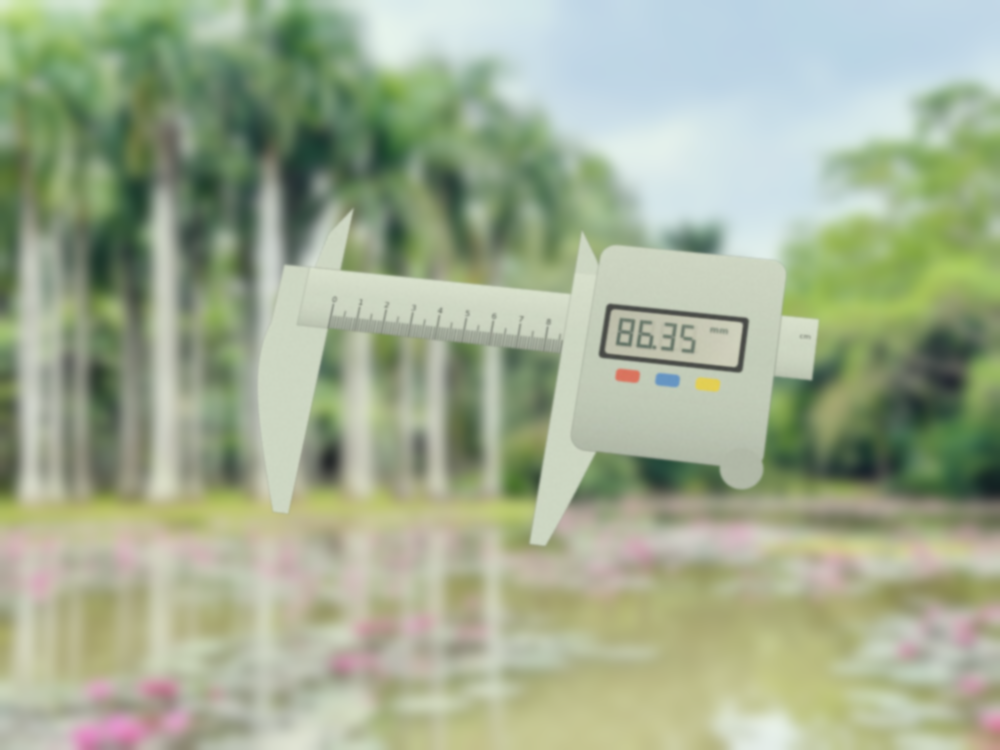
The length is 86.35mm
